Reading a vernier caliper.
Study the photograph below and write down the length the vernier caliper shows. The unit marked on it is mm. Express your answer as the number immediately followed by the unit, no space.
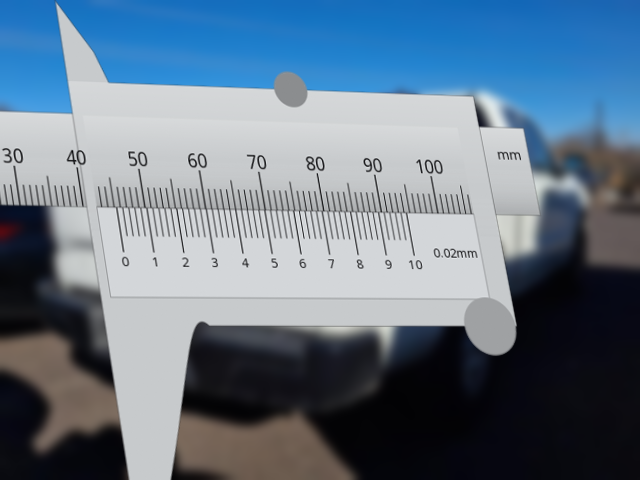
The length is 45.4mm
